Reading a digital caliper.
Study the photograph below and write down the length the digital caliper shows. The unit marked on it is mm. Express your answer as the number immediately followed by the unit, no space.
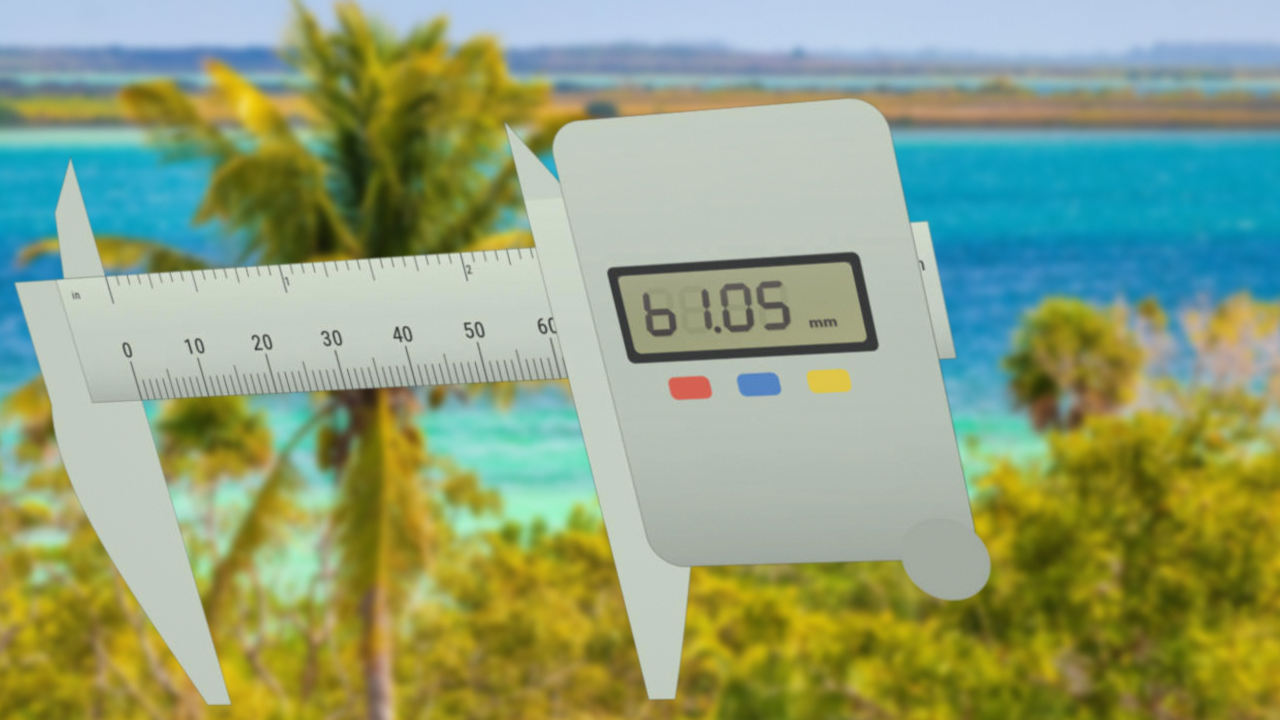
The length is 61.05mm
